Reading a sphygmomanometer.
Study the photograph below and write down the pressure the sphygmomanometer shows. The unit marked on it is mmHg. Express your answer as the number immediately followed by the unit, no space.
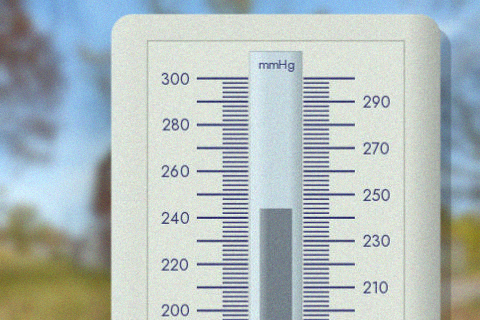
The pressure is 244mmHg
